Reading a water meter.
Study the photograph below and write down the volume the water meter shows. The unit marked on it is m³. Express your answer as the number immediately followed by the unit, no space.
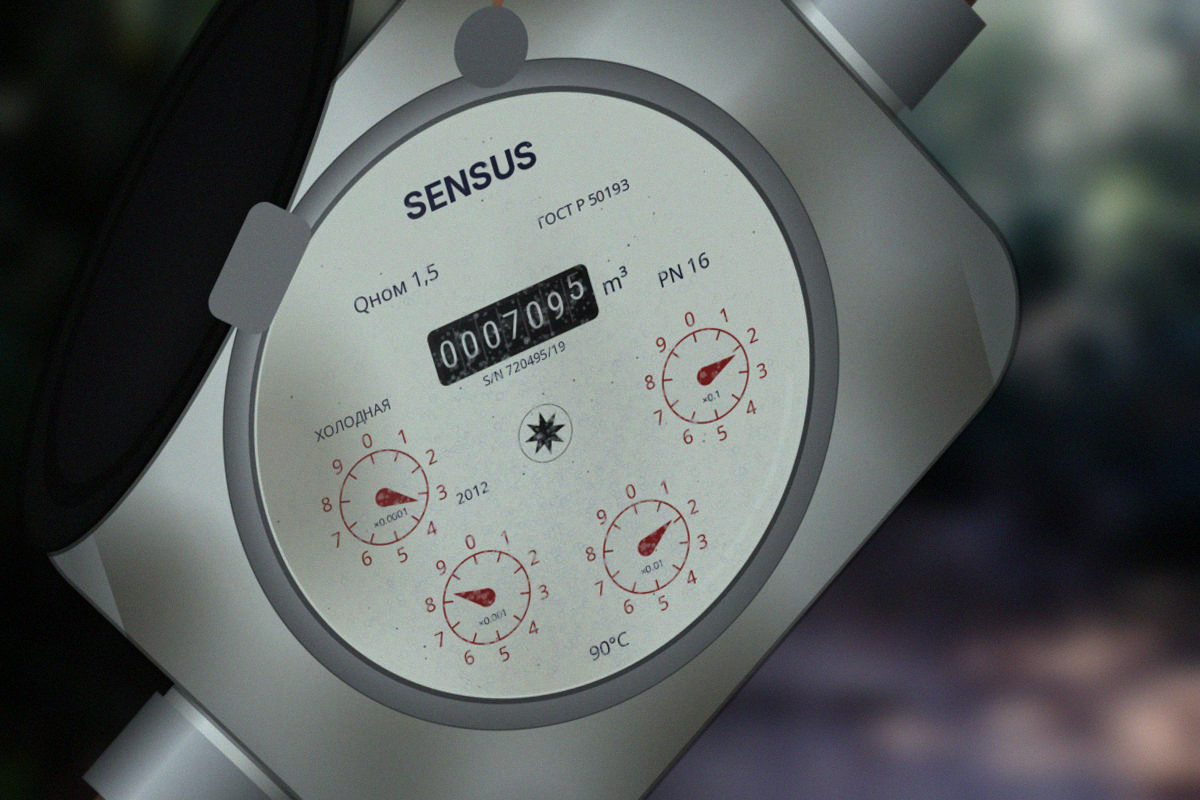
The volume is 7095.2183m³
